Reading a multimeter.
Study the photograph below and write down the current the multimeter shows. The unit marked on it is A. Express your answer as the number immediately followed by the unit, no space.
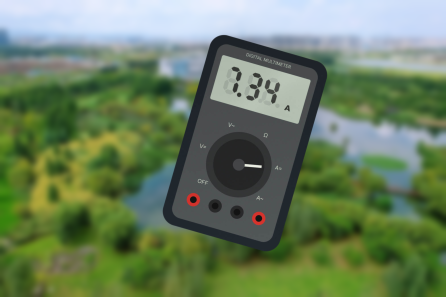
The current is 7.34A
